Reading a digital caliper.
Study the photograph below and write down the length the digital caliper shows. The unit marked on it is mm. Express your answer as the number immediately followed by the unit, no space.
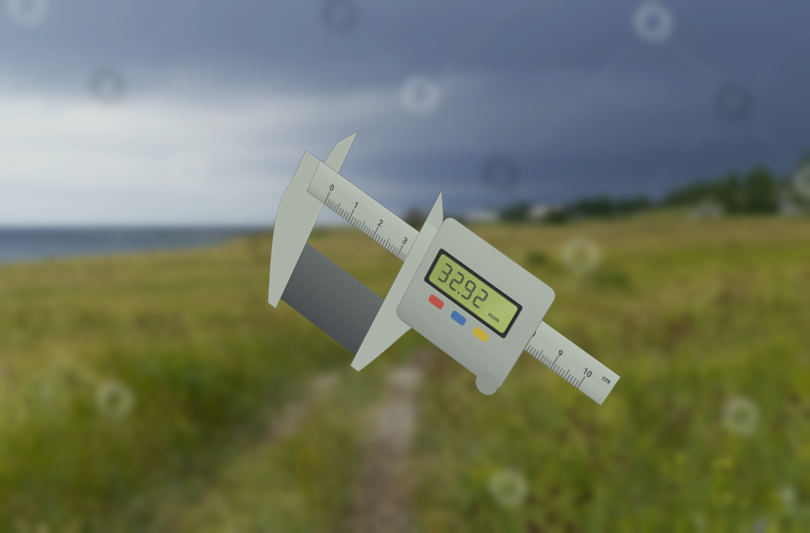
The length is 32.92mm
